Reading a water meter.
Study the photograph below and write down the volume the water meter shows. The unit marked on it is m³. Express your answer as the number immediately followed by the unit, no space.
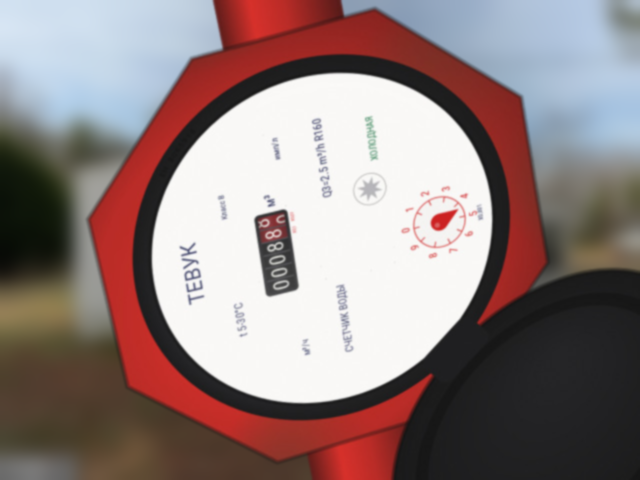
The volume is 8.884m³
